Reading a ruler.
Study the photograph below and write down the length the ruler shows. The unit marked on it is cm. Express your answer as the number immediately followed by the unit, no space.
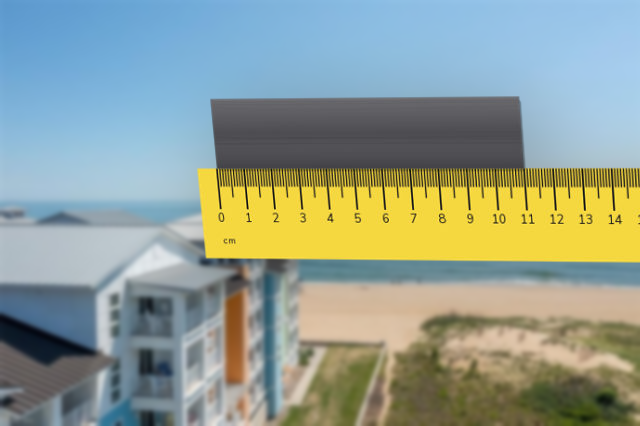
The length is 11cm
